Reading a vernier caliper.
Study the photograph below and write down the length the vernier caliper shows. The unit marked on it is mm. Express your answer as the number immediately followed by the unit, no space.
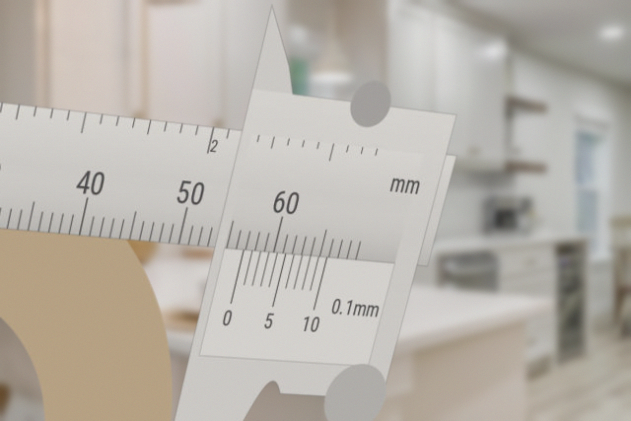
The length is 56.8mm
